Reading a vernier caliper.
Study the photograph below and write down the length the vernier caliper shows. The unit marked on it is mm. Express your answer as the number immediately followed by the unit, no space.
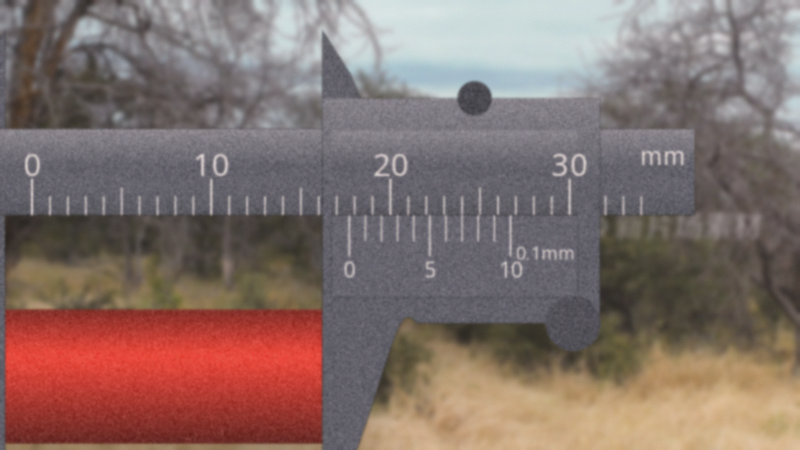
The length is 17.7mm
